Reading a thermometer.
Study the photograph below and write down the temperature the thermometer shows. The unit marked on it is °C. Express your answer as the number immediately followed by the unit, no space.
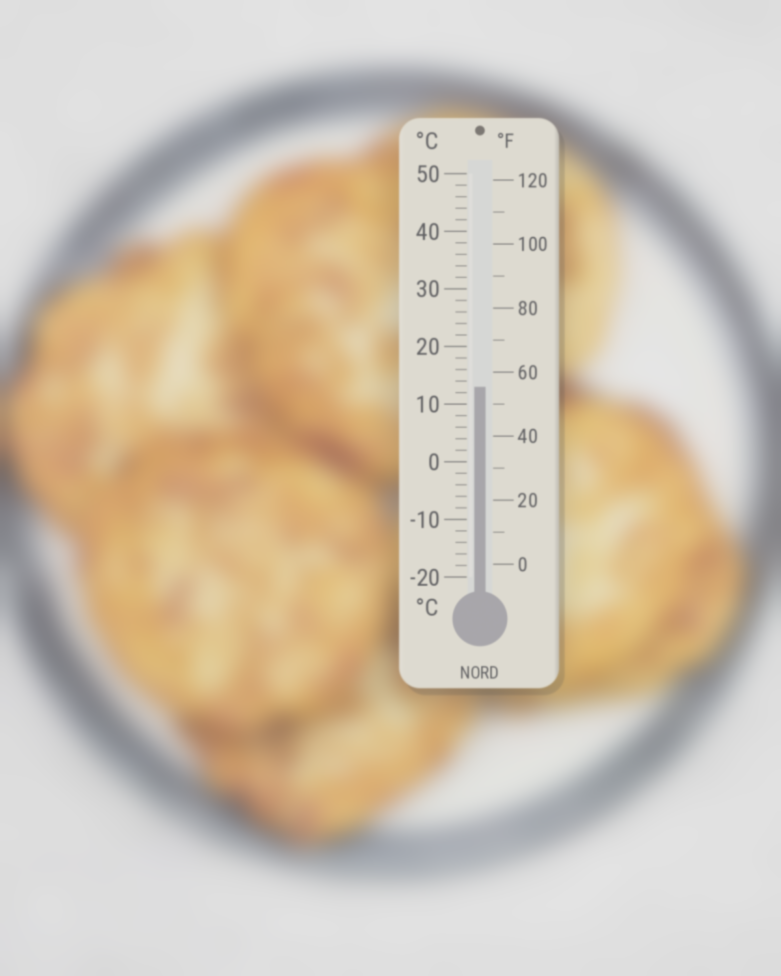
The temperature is 13°C
